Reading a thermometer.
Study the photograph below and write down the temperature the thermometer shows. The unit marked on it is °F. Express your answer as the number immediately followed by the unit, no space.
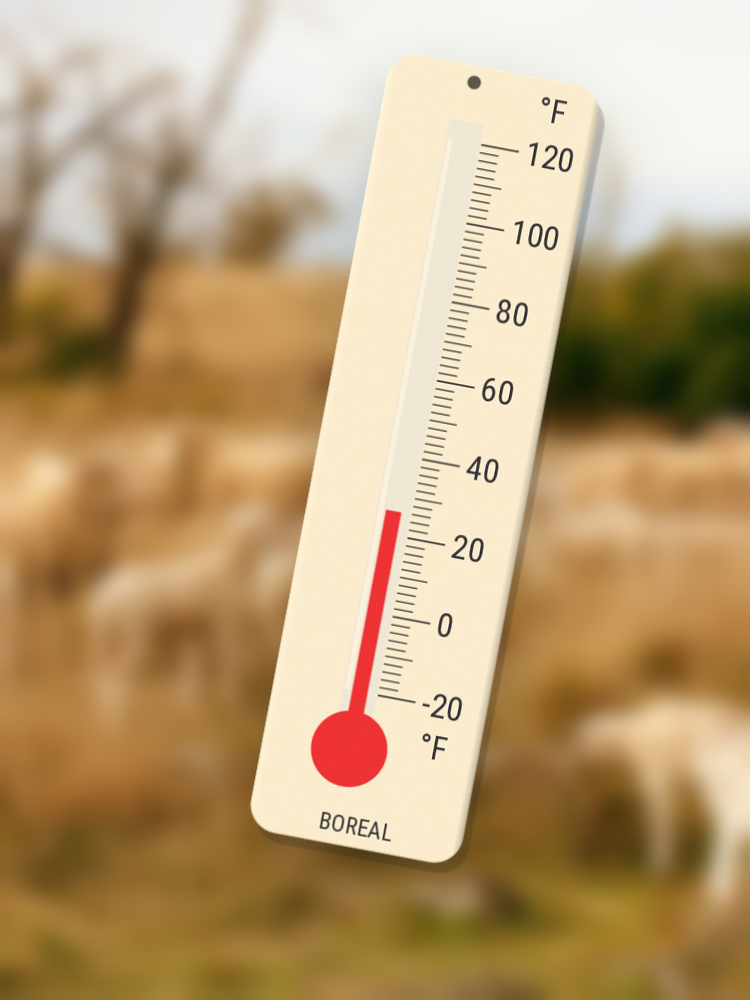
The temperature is 26°F
